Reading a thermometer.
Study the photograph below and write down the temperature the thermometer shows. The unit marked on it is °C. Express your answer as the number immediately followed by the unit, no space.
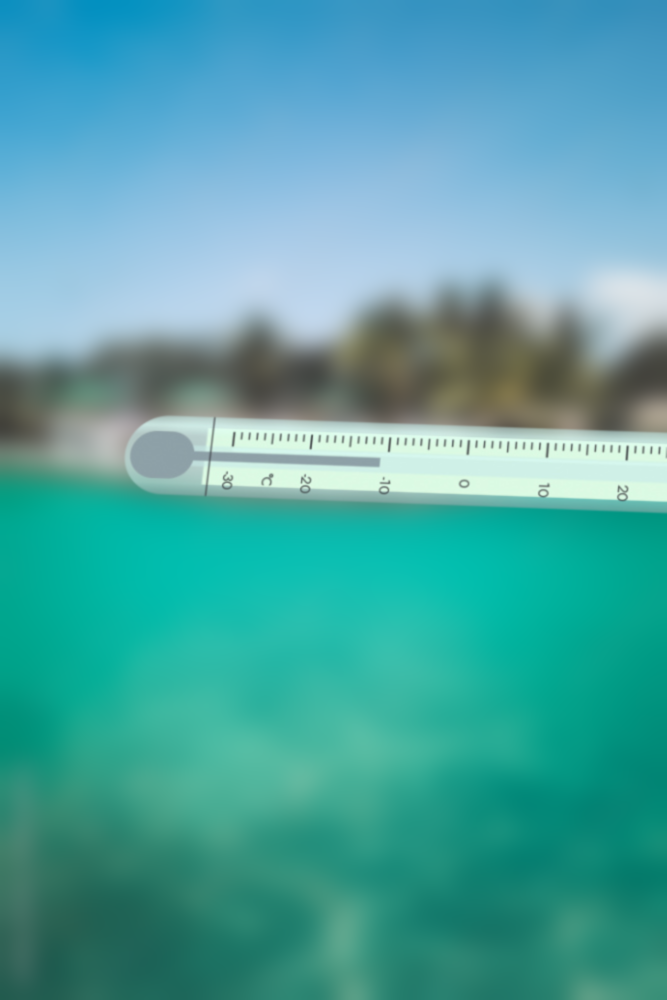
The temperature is -11°C
